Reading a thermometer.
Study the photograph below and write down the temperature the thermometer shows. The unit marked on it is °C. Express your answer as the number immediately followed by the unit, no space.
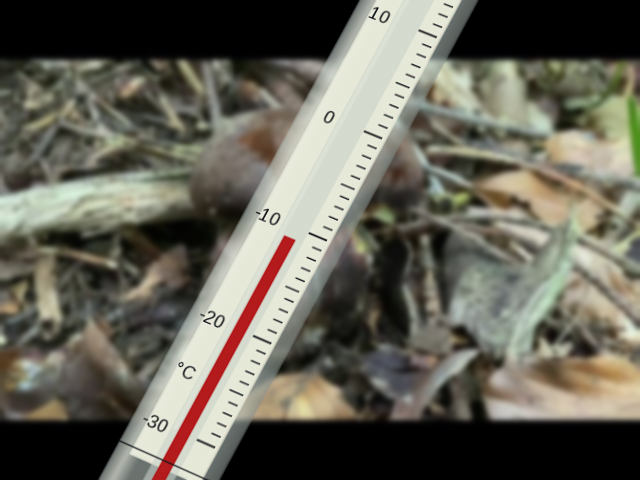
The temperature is -11°C
